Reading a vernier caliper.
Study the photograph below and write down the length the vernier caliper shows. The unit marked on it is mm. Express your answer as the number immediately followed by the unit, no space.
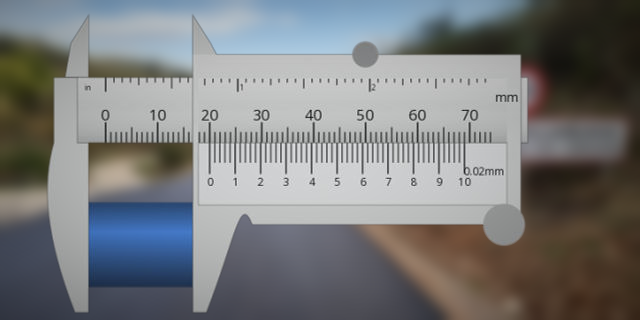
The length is 20.0mm
